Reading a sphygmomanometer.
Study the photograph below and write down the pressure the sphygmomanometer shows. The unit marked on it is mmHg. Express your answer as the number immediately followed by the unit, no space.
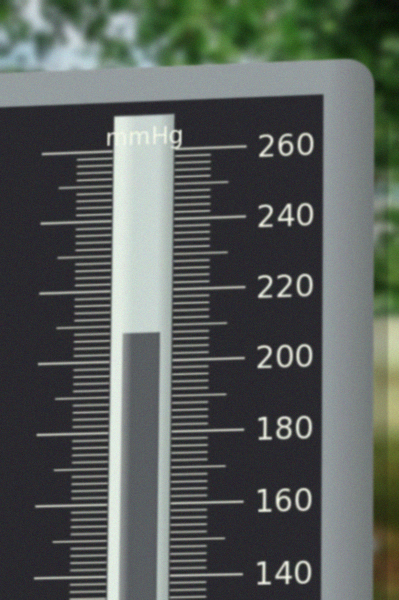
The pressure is 208mmHg
